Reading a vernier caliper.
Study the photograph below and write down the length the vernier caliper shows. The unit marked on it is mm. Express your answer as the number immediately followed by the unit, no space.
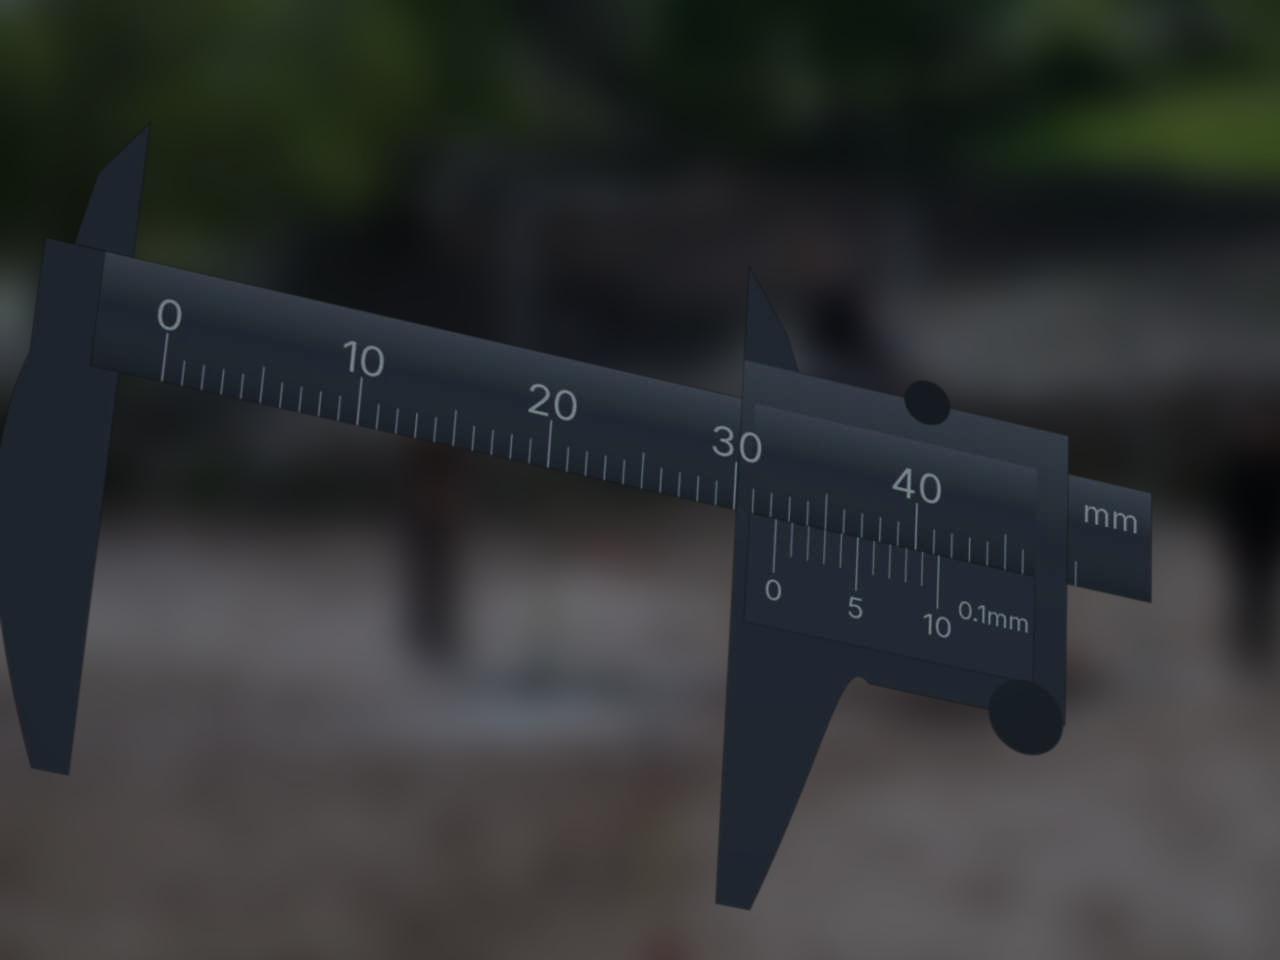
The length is 32.3mm
